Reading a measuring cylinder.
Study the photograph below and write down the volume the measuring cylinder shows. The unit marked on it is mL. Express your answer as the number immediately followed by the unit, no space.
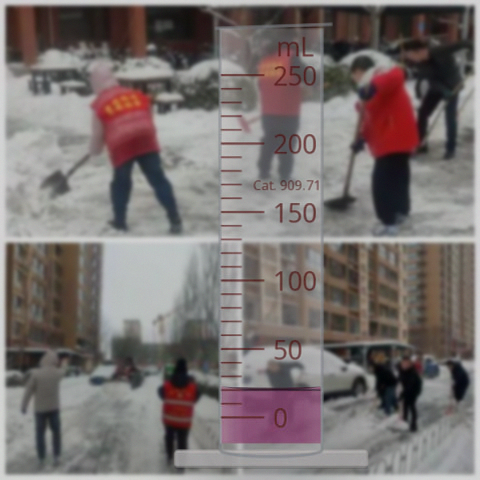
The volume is 20mL
